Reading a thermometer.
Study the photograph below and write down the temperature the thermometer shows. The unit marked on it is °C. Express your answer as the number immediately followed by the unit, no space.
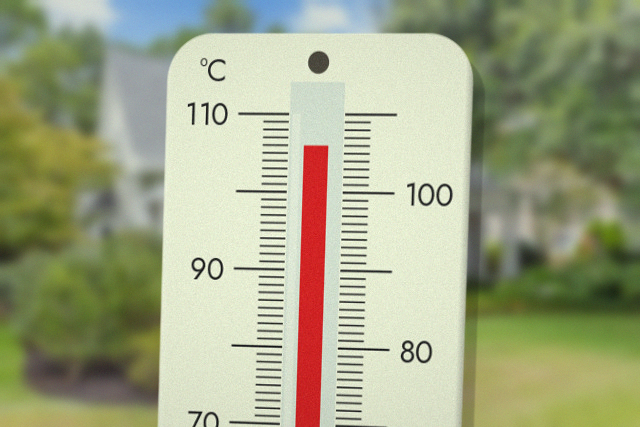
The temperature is 106°C
